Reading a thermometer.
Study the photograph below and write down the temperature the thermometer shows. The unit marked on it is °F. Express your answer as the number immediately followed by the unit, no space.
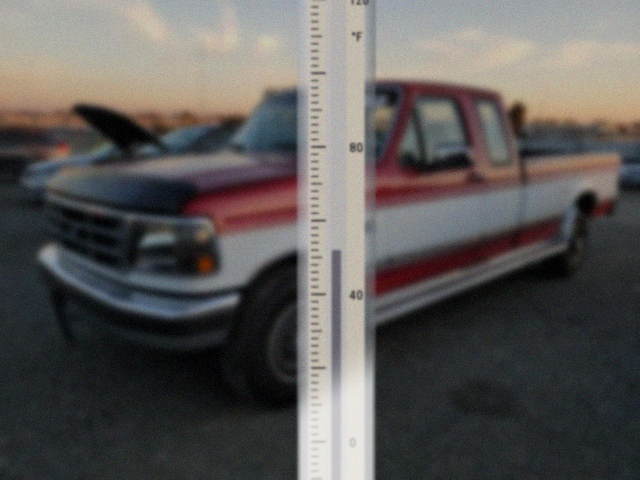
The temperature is 52°F
